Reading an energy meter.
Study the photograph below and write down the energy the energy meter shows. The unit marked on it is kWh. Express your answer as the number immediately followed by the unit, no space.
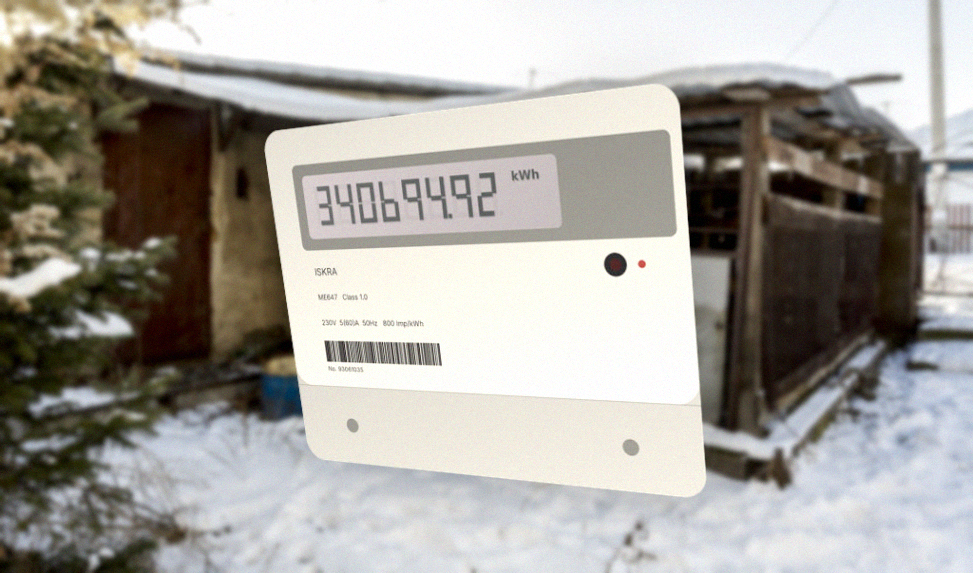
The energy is 340694.92kWh
